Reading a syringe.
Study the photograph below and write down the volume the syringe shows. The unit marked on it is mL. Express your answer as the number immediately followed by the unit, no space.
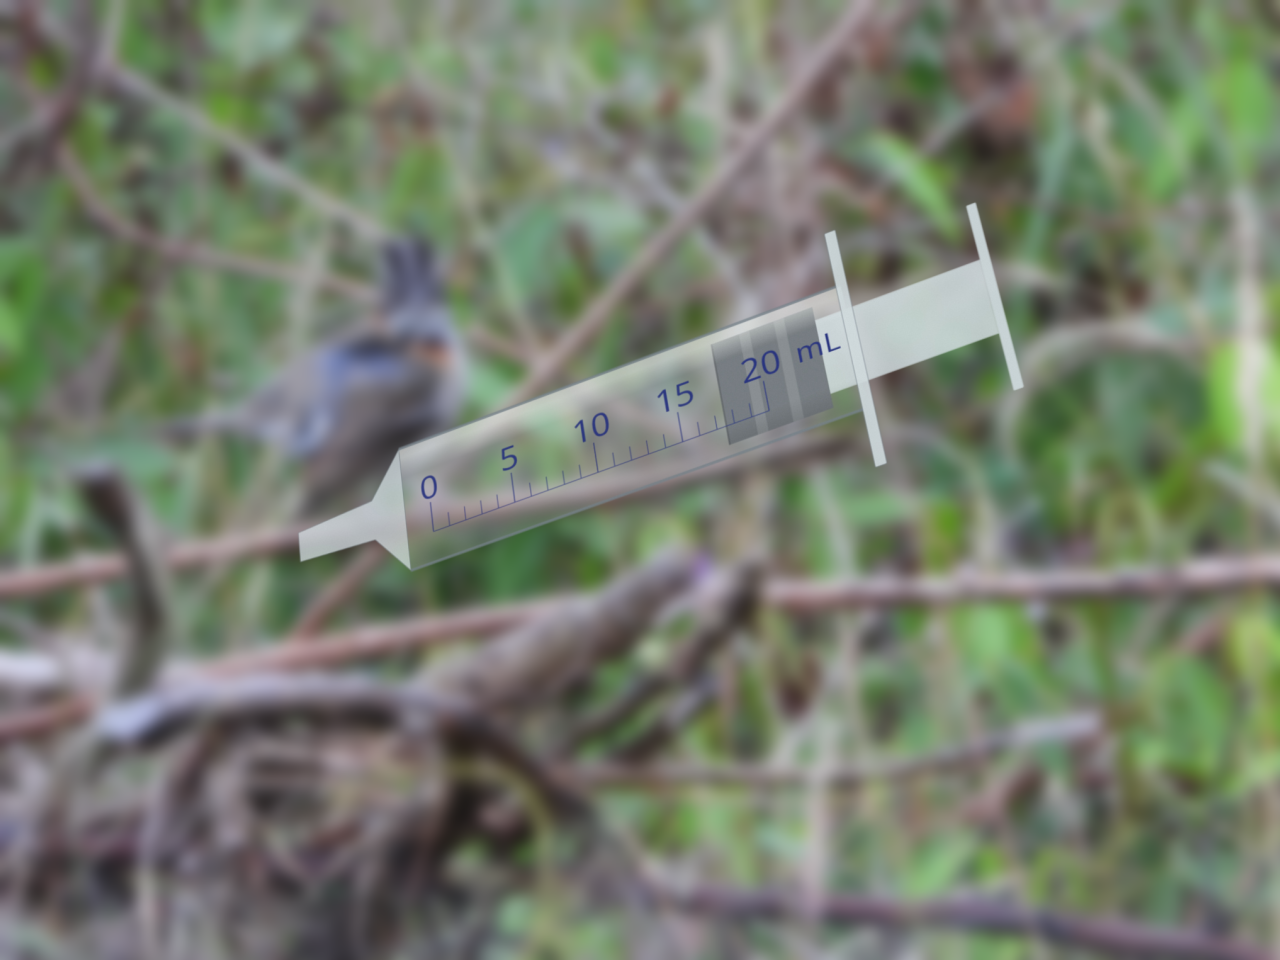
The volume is 17.5mL
